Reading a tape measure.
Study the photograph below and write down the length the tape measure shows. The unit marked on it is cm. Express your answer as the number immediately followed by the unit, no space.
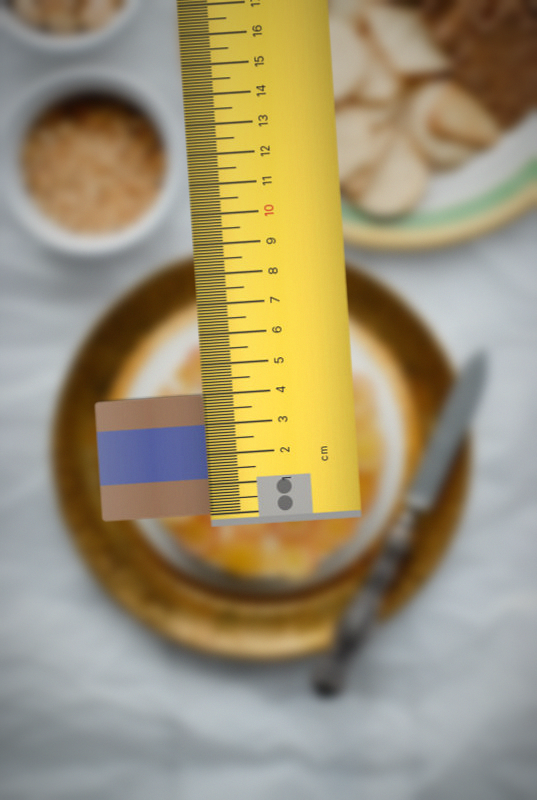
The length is 4cm
